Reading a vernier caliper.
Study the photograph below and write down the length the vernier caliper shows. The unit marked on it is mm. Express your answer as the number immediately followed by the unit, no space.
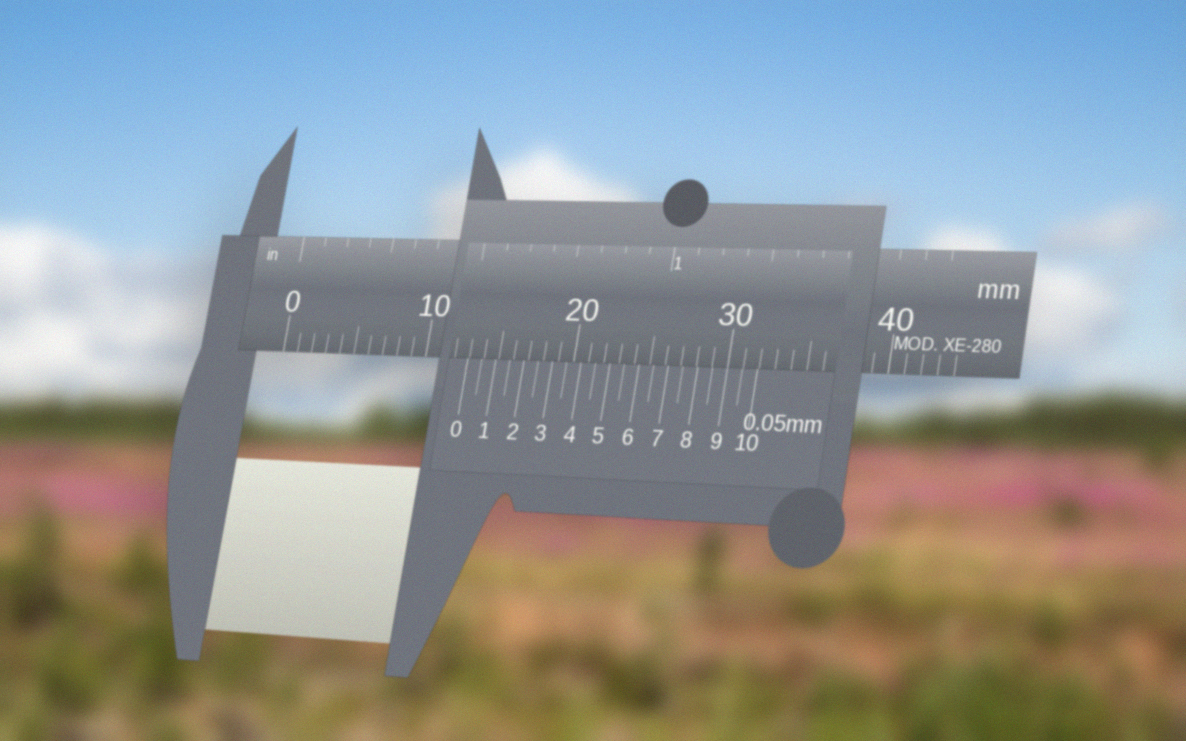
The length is 12.9mm
